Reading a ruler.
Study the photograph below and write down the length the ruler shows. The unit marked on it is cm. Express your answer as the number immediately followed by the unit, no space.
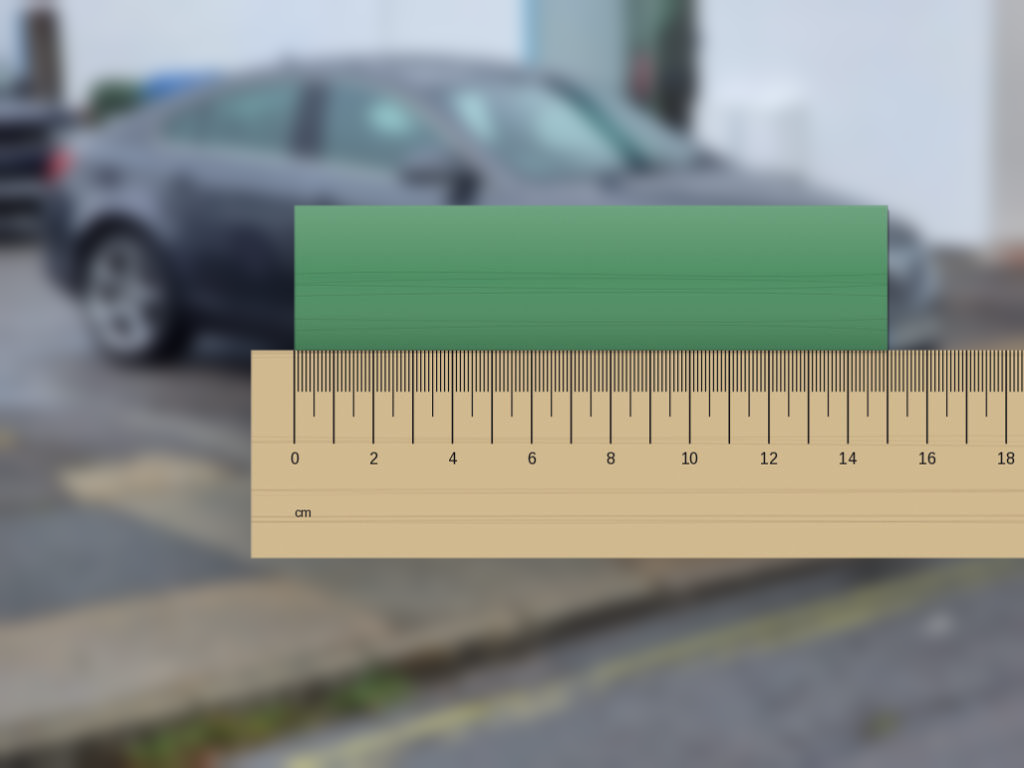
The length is 15cm
